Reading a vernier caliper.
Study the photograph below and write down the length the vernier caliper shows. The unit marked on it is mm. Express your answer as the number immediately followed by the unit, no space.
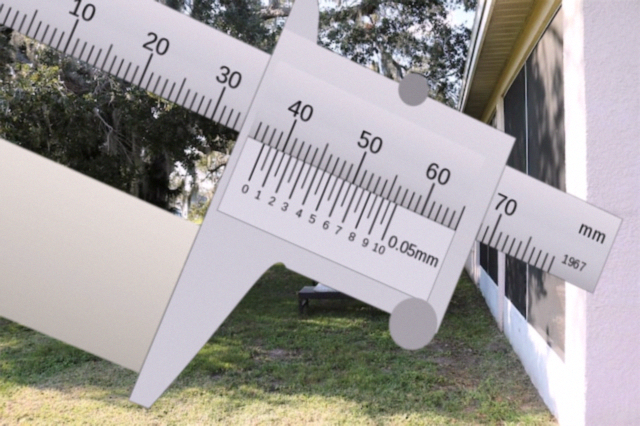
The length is 37.4mm
